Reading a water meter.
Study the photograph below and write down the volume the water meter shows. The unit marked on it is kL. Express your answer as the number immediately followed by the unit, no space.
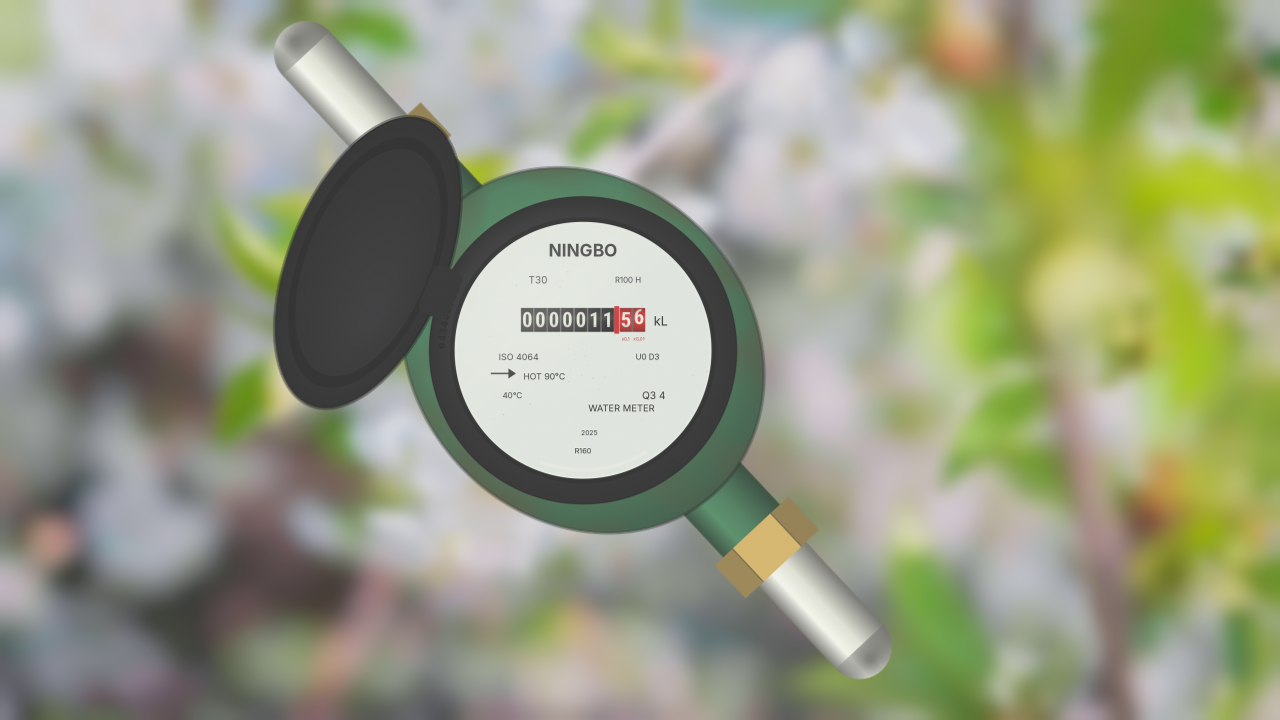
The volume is 11.56kL
